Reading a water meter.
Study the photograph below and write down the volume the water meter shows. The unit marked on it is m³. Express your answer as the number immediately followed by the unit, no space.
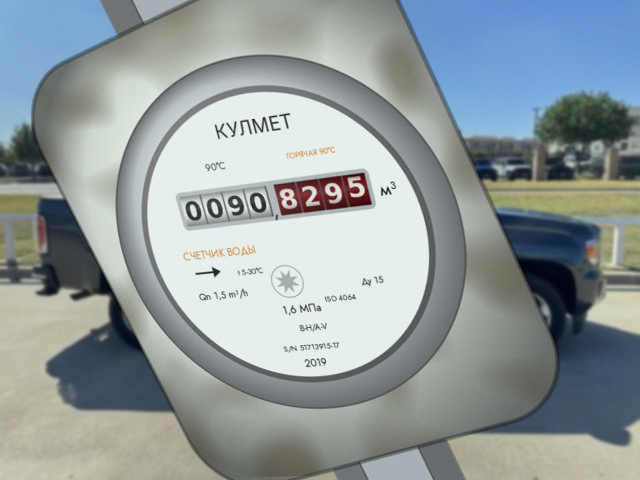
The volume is 90.8295m³
